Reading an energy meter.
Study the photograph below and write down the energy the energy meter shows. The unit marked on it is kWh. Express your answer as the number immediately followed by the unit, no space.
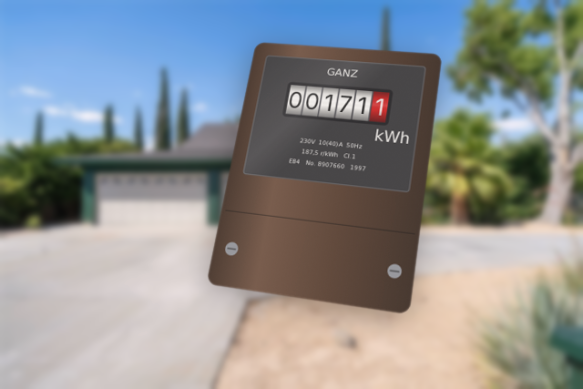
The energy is 171.1kWh
